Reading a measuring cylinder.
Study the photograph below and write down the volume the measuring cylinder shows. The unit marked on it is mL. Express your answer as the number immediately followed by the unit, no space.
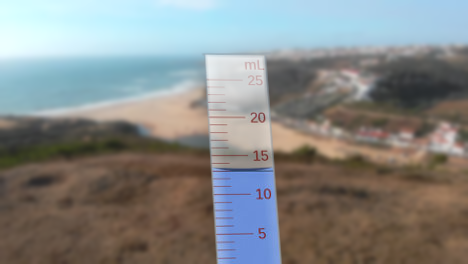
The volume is 13mL
